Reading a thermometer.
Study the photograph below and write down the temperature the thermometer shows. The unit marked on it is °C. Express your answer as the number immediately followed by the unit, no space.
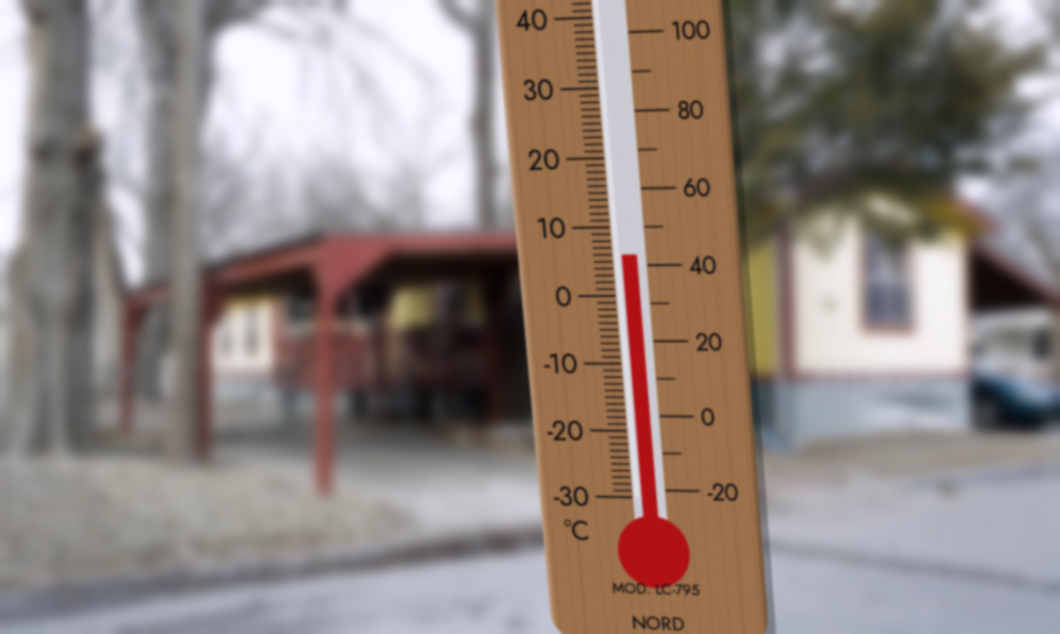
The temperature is 6°C
